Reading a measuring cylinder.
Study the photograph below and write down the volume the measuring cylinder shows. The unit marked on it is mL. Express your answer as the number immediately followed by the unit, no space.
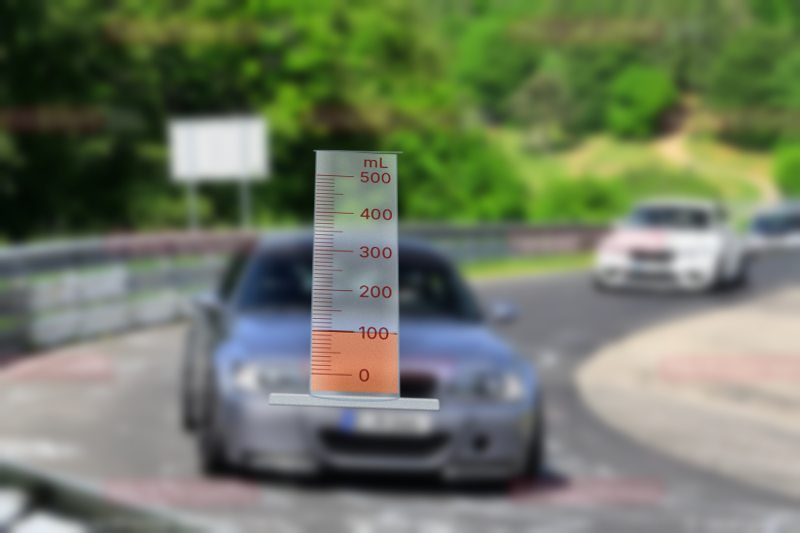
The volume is 100mL
